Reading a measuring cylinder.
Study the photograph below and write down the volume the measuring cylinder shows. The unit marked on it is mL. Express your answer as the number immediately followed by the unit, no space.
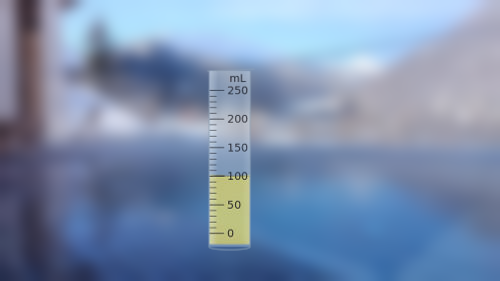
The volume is 100mL
